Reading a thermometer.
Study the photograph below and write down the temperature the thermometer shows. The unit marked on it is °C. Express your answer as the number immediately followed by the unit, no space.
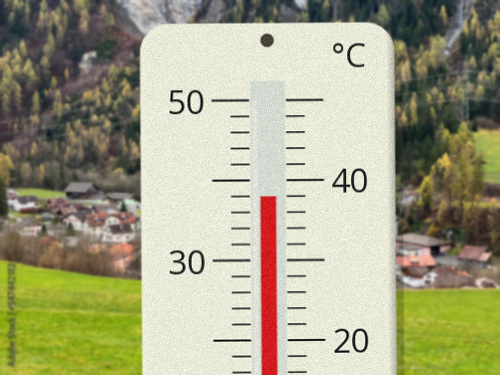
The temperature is 38°C
